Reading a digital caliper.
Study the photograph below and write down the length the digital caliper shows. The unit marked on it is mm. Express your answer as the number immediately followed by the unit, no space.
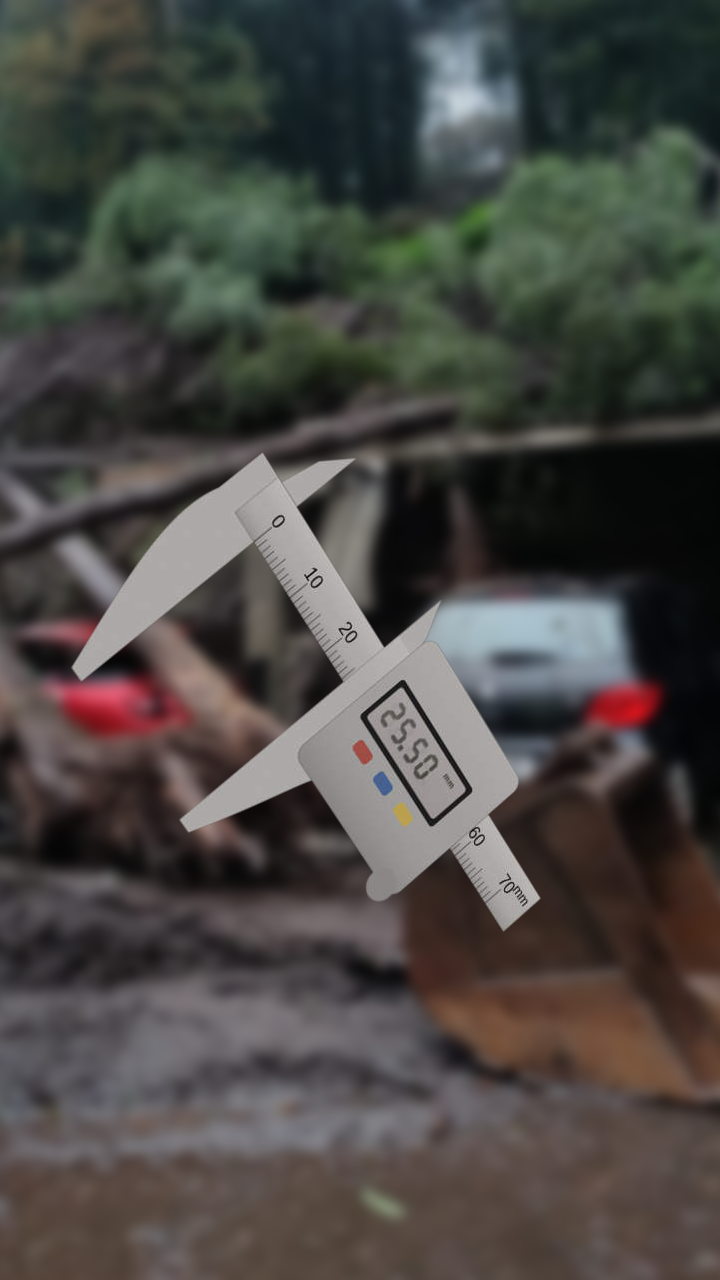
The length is 25.50mm
